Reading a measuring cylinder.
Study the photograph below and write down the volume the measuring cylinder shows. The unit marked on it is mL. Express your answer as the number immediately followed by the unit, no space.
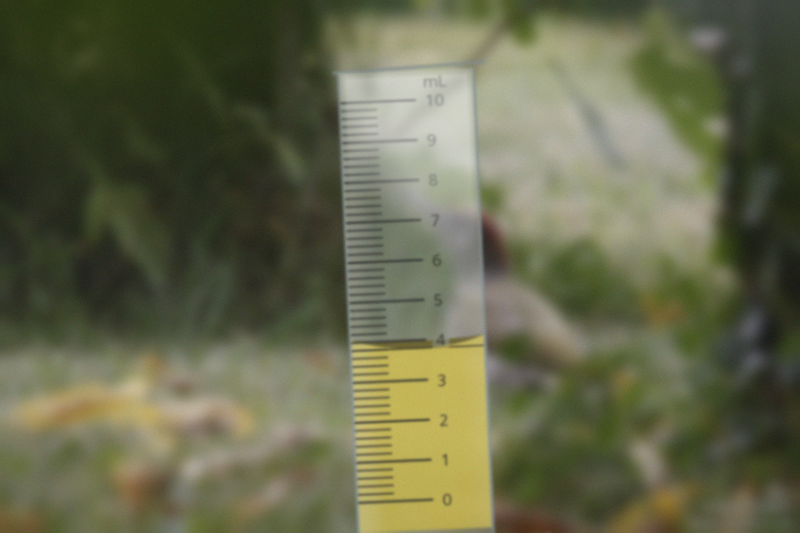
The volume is 3.8mL
